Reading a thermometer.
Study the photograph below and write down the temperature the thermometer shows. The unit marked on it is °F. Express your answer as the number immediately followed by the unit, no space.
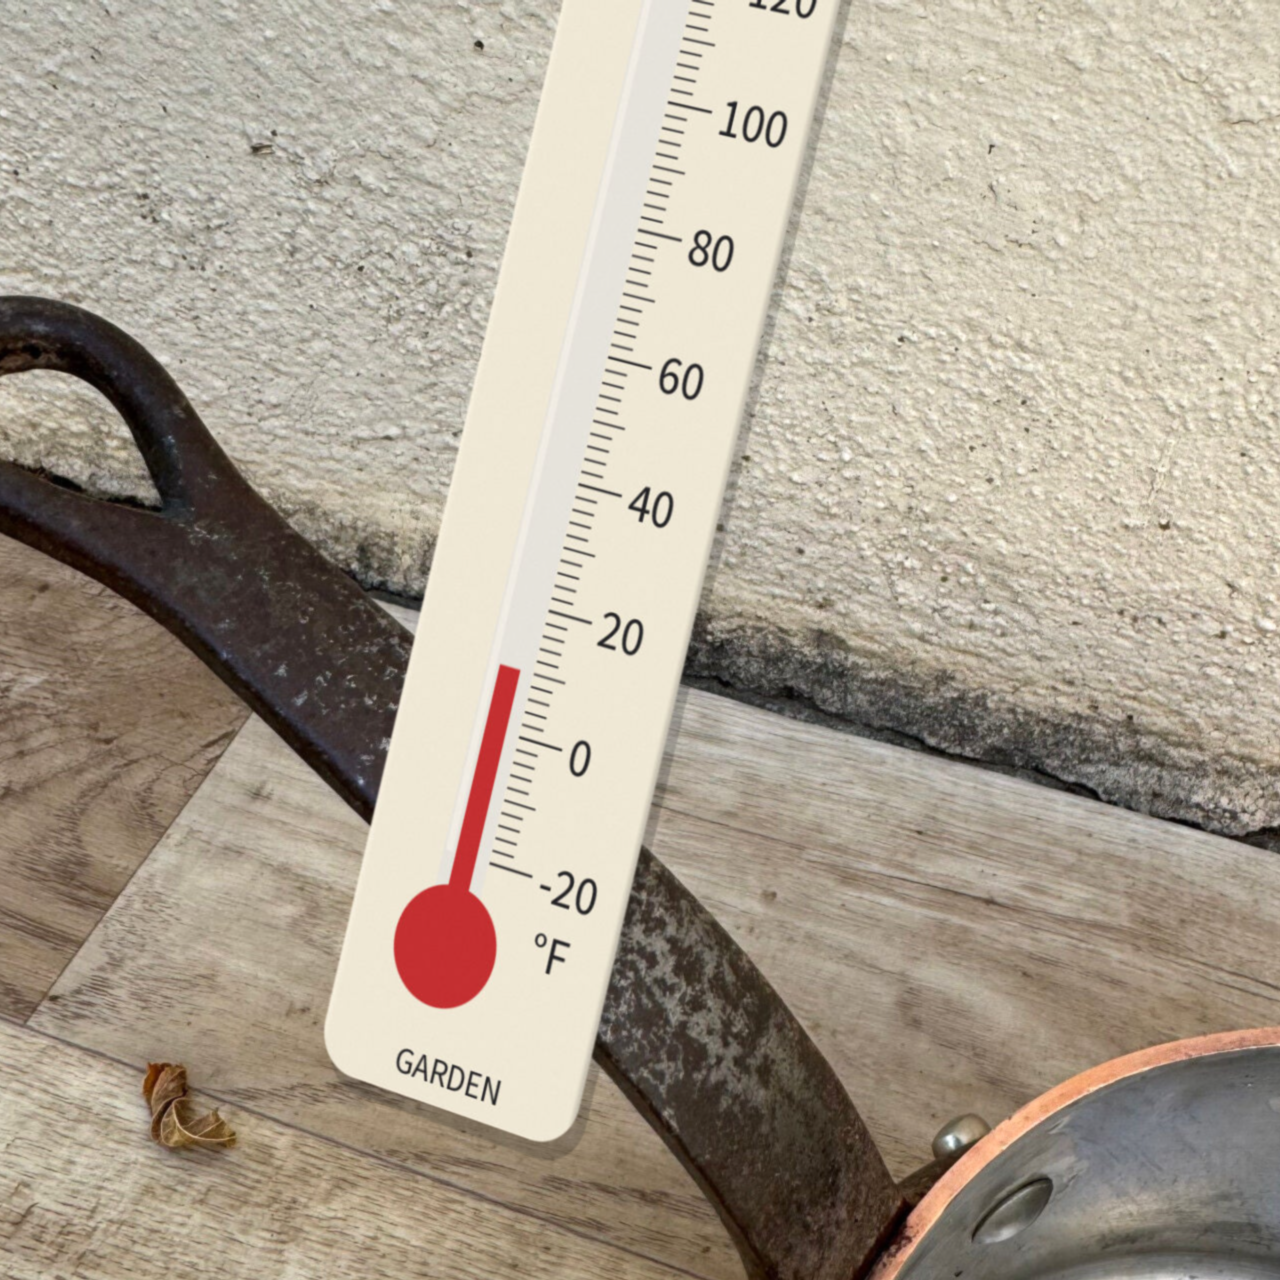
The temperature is 10°F
